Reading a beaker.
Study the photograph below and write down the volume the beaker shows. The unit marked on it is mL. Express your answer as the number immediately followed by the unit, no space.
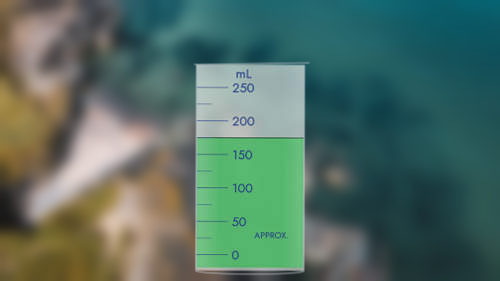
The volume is 175mL
